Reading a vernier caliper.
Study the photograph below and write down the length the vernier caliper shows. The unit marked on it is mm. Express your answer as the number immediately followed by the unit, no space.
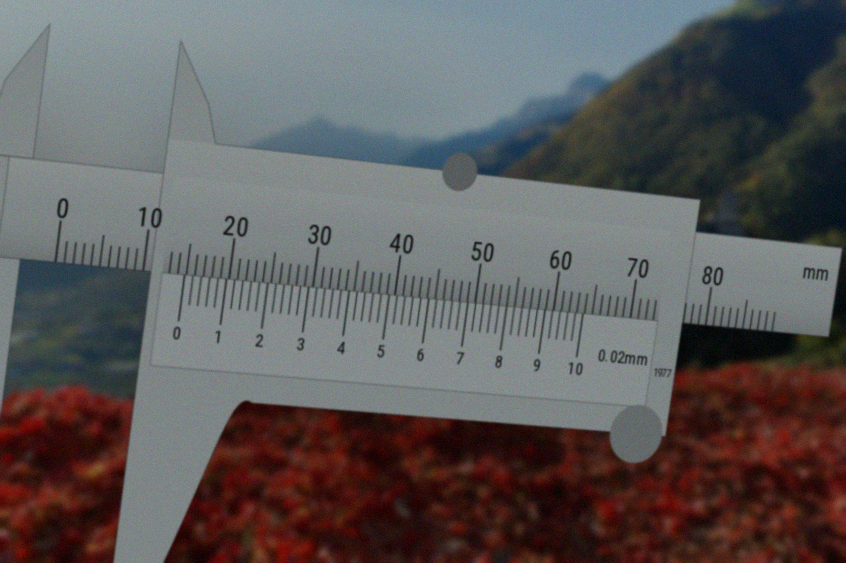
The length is 14.8mm
